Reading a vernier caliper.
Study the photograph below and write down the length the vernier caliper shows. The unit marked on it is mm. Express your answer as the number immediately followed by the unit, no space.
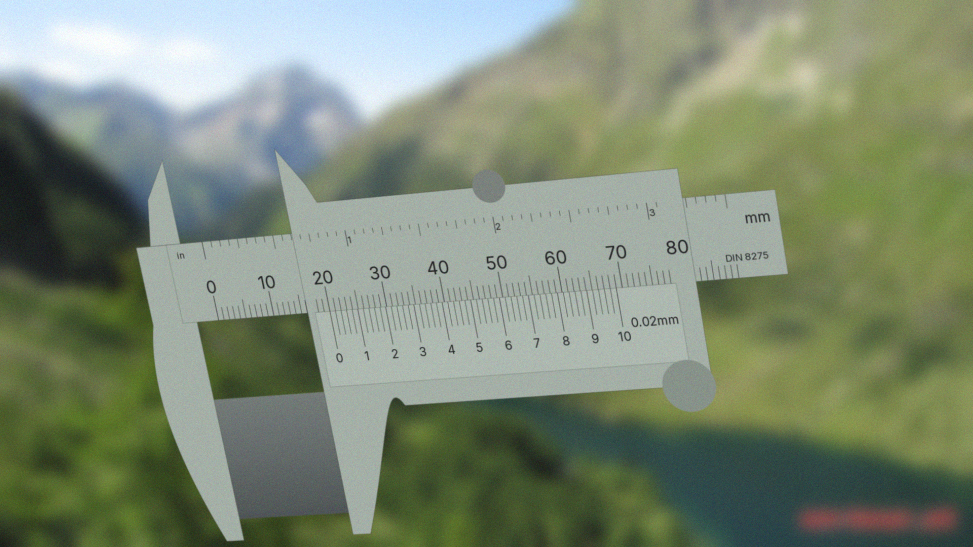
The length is 20.0mm
